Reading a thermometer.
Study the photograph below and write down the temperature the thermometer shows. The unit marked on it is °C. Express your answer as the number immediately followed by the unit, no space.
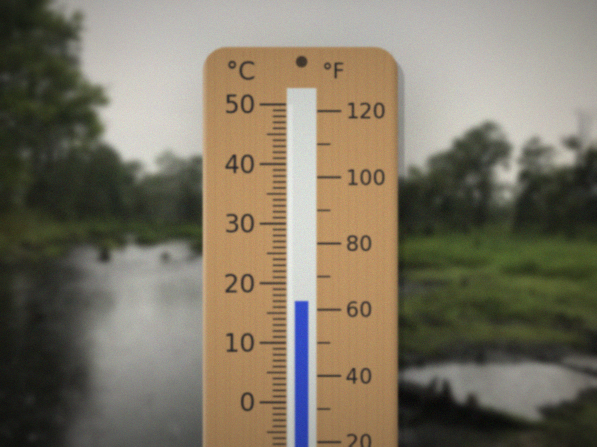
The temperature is 17°C
